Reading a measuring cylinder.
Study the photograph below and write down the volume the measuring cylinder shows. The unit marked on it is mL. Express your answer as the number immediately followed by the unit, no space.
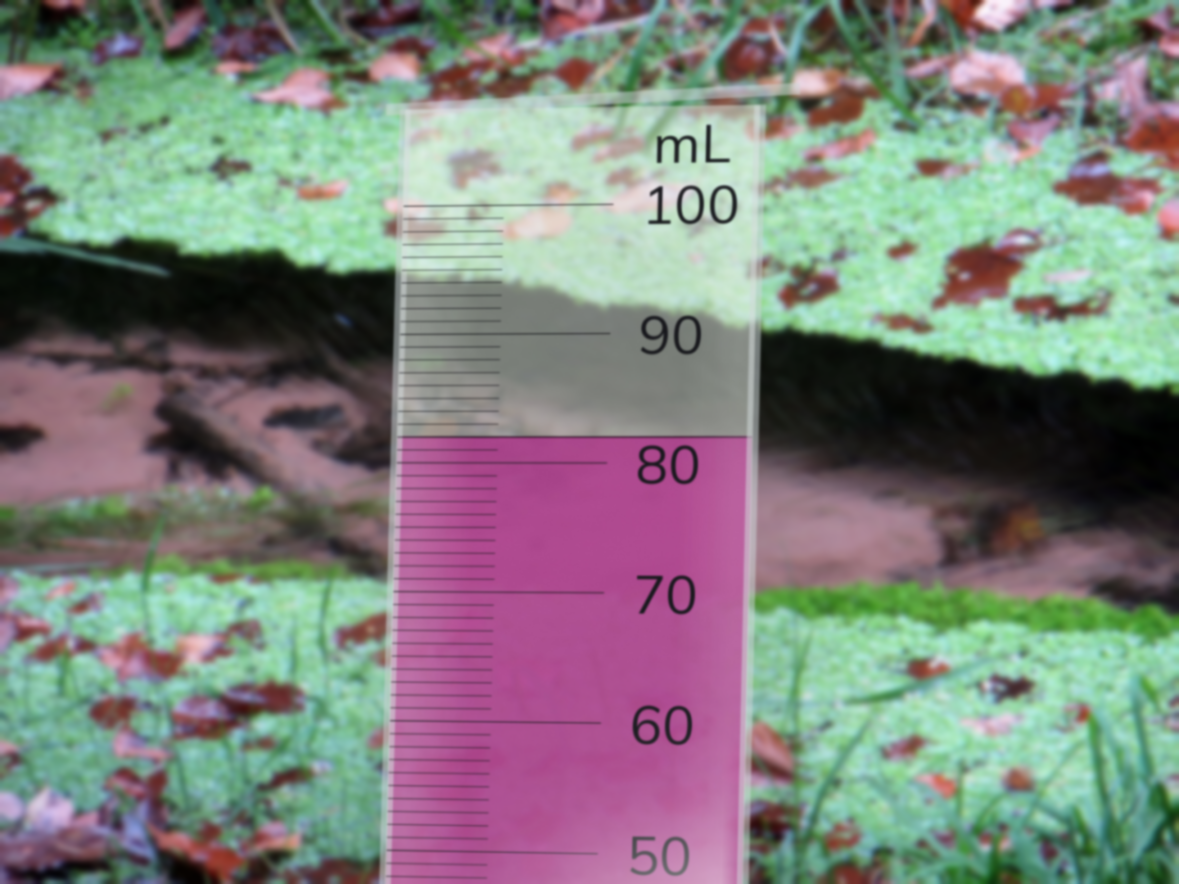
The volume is 82mL
